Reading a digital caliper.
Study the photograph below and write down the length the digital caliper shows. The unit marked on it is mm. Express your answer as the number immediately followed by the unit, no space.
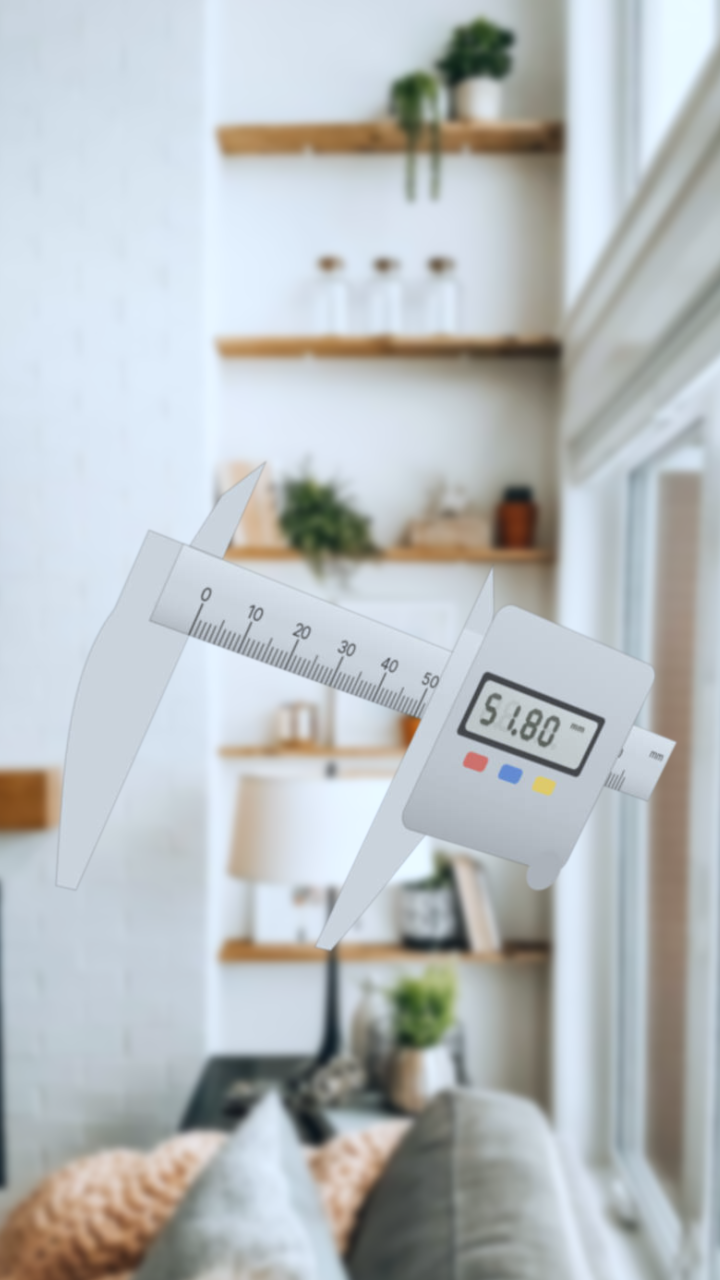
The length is 51.80mm
